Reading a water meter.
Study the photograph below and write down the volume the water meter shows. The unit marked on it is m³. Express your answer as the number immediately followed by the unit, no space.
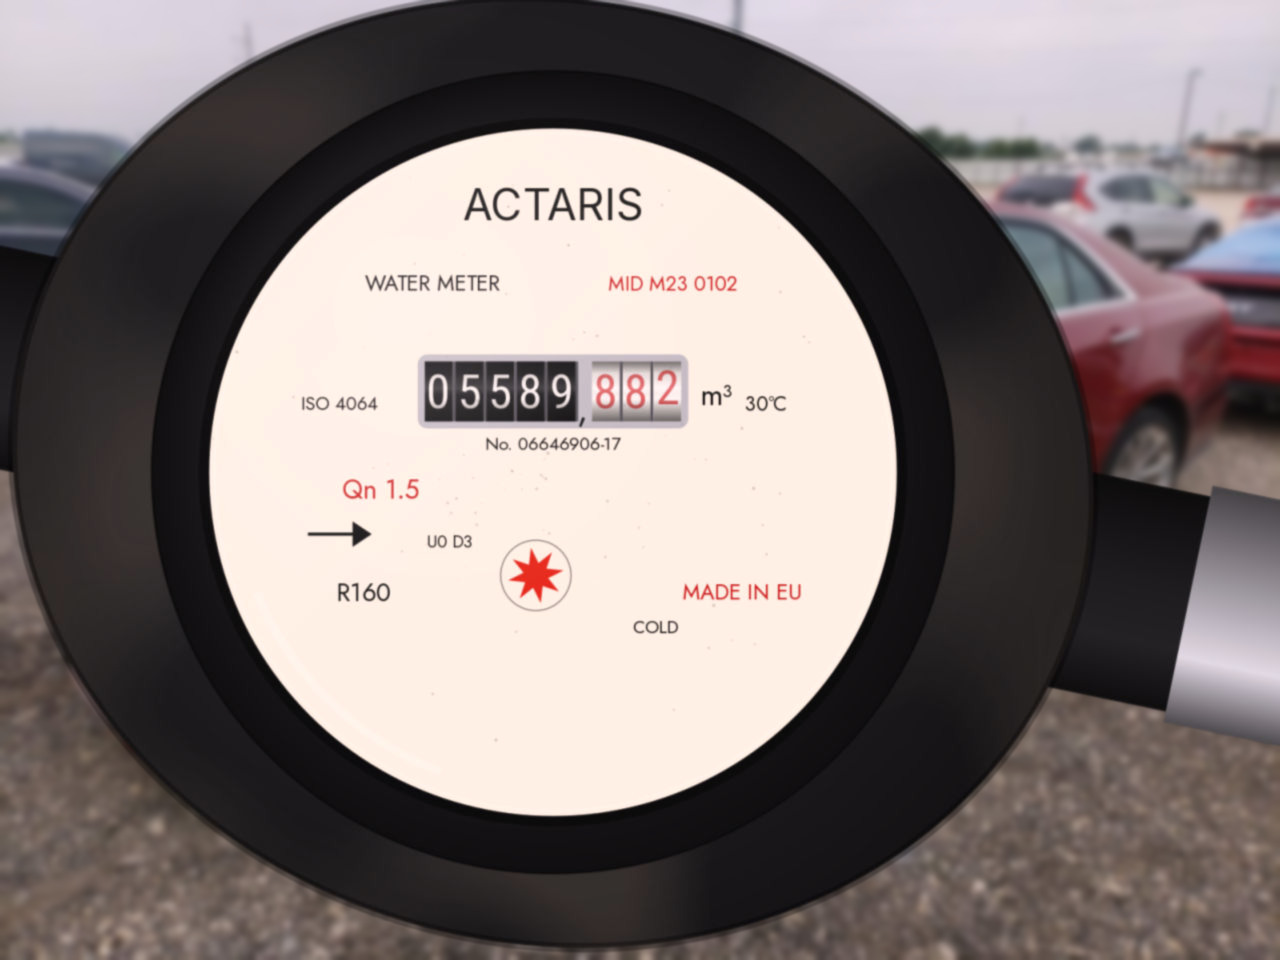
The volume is 5589.882m³
